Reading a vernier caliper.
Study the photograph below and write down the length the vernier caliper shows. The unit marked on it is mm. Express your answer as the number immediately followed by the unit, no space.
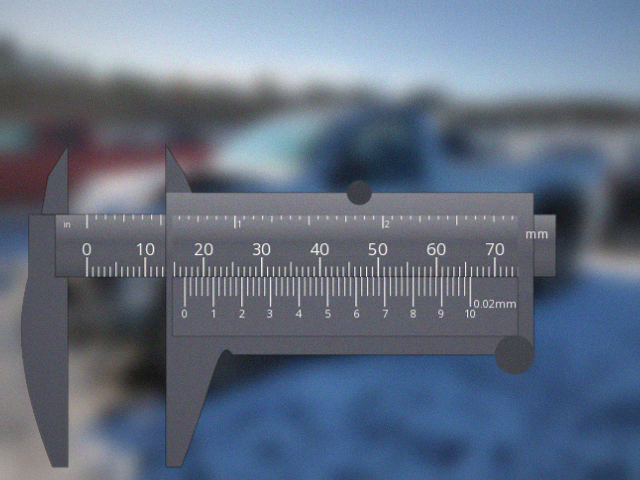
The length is 16.8mm
